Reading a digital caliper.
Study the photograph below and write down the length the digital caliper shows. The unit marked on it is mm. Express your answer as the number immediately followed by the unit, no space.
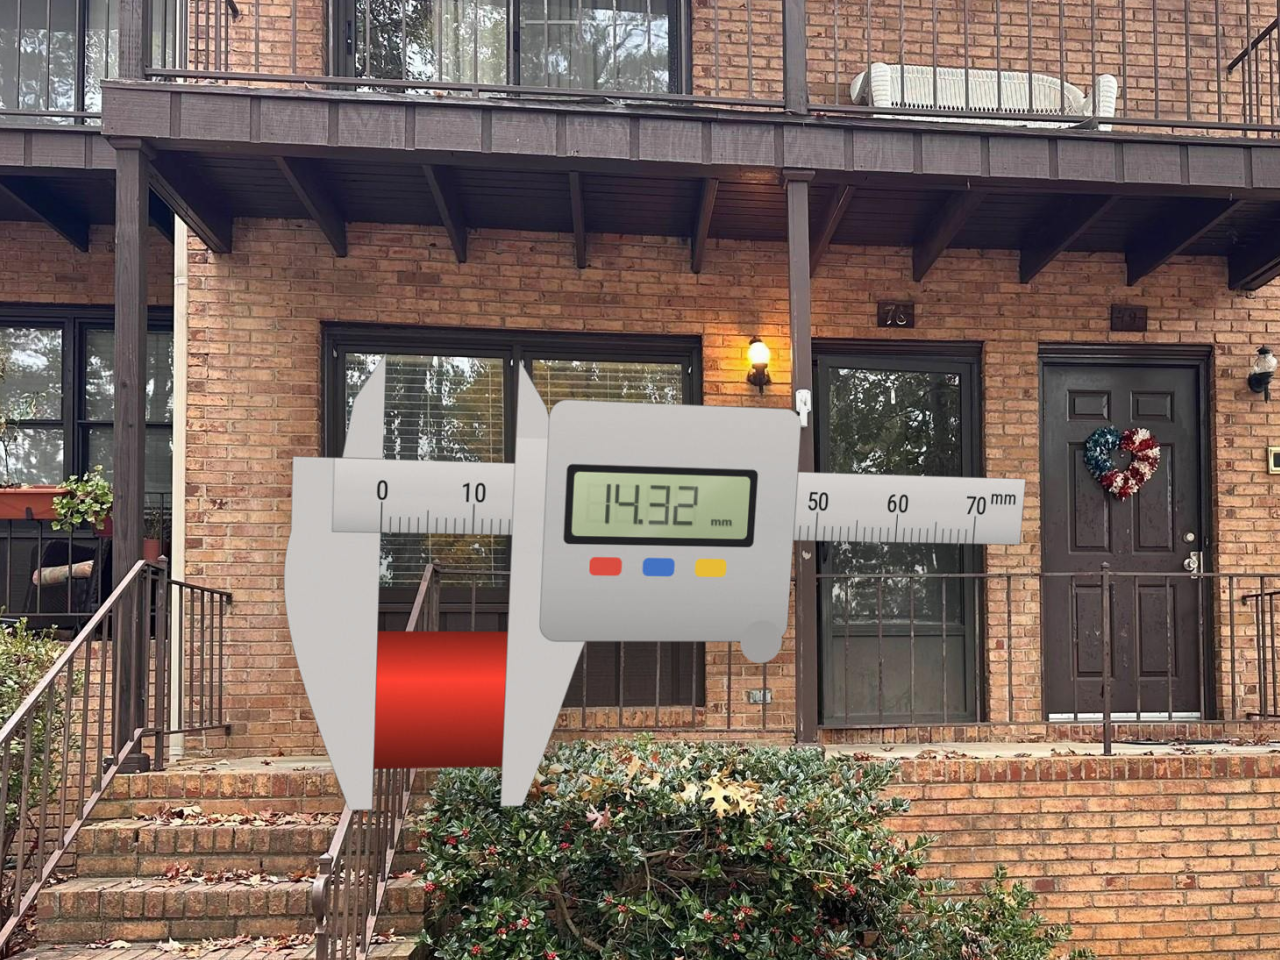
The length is 14.32mm
